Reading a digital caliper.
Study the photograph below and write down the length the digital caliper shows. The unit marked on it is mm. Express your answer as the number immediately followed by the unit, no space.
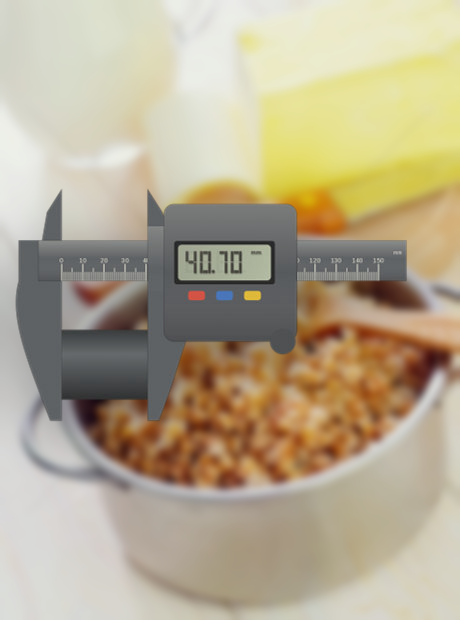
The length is 40.70mm
